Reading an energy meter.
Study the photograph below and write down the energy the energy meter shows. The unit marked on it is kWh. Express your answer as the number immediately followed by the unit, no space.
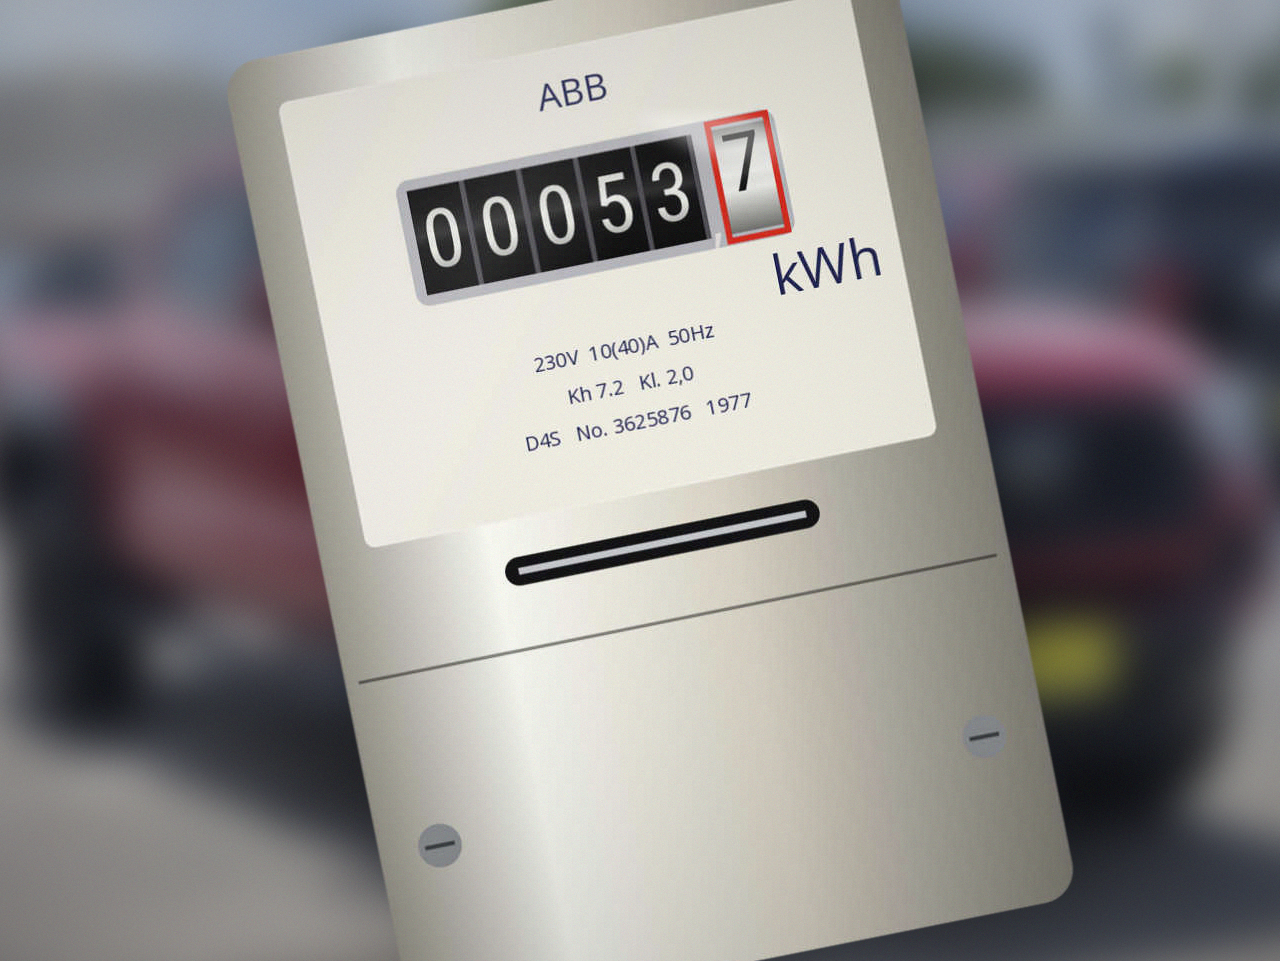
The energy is 53.7kWh
